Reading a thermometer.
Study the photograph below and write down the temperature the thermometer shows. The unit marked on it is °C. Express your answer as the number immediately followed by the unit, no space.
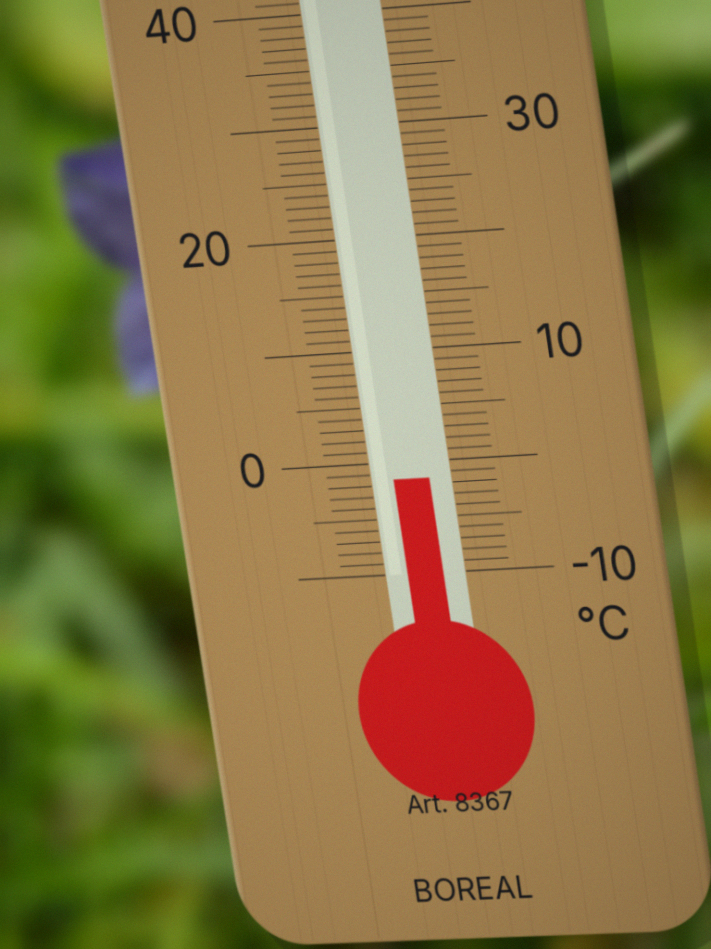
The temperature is -1.5°C
